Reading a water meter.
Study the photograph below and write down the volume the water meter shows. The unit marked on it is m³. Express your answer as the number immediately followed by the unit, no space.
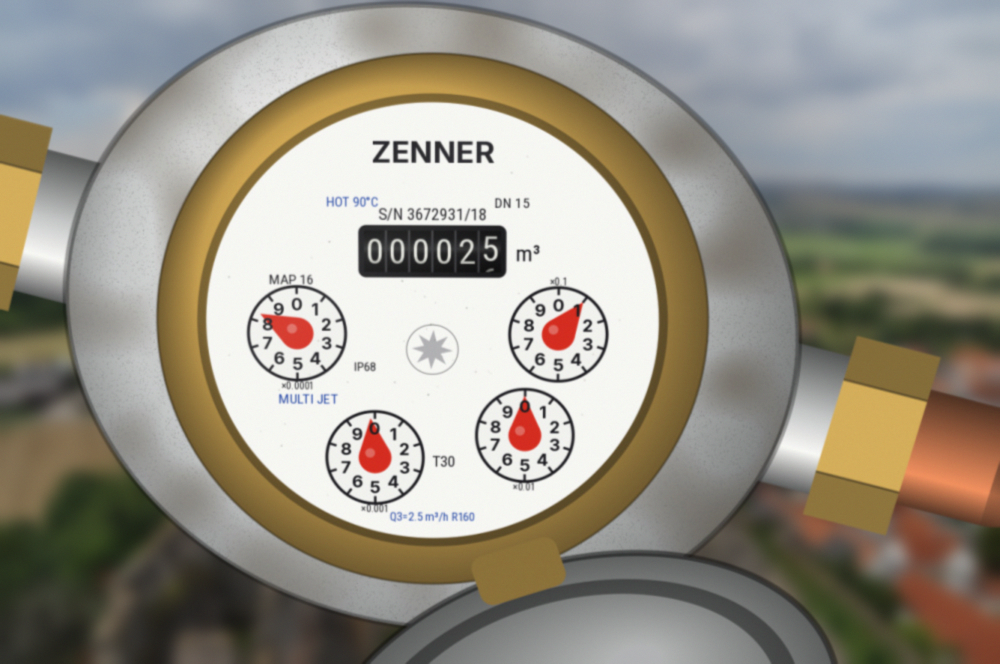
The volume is 25.0998m³
